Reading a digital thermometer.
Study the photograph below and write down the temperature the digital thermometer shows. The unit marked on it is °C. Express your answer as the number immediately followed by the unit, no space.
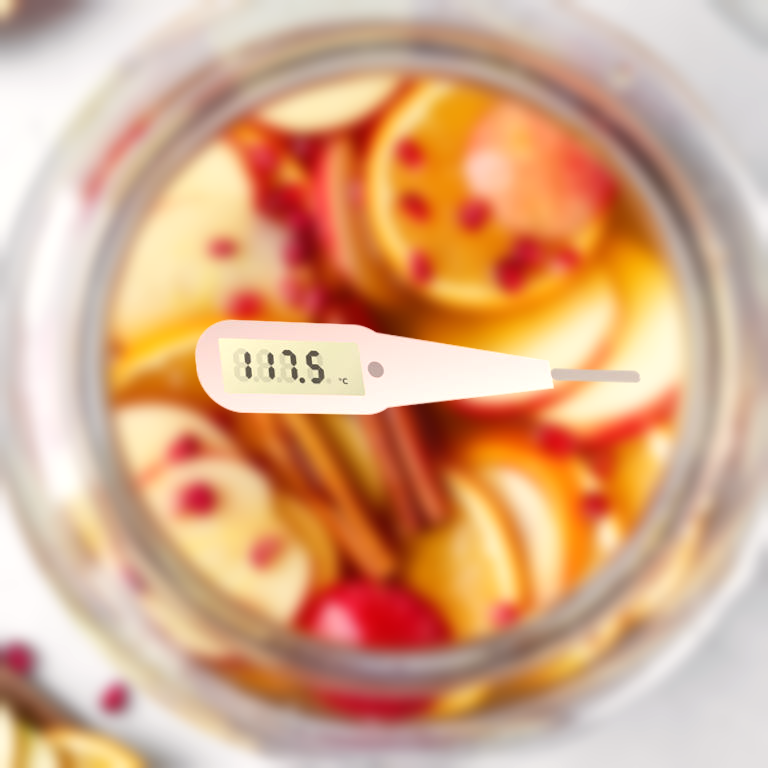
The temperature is 117.5°C
